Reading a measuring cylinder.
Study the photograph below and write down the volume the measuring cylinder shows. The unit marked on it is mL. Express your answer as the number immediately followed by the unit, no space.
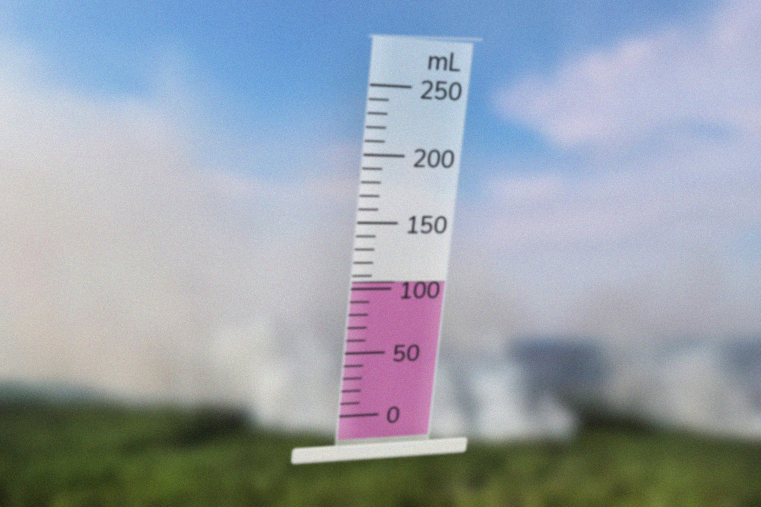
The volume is 105mL
